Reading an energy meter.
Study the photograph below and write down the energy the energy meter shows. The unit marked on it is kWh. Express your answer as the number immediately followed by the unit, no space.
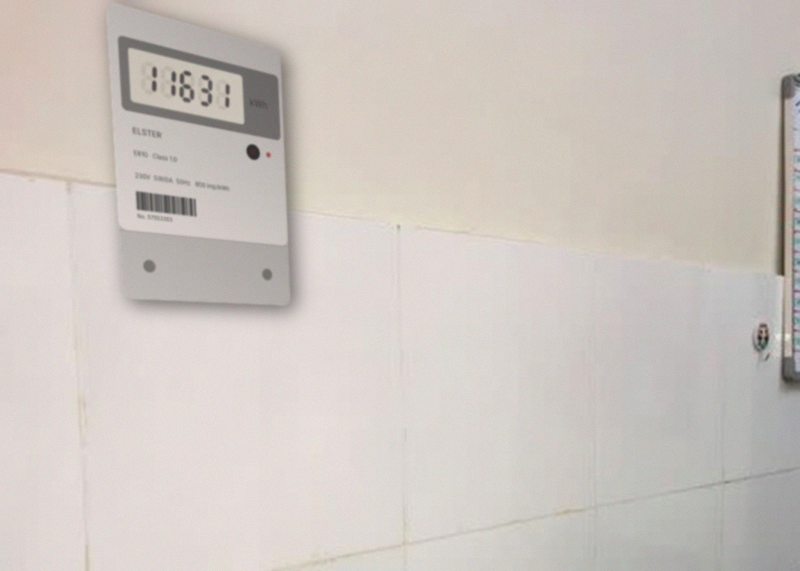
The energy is 11631kWh
